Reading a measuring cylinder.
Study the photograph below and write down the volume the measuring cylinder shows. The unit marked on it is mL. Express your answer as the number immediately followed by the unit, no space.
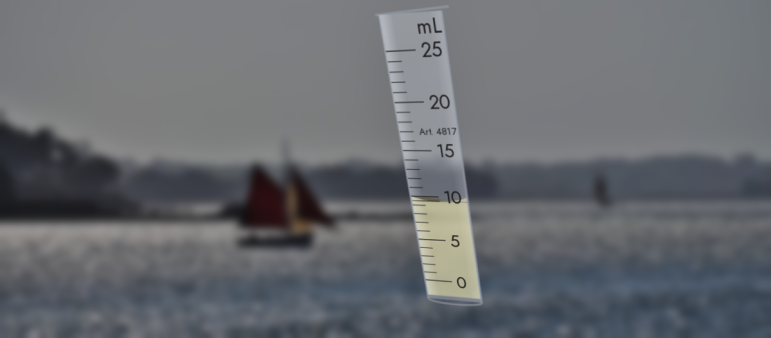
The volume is 9.5mL
